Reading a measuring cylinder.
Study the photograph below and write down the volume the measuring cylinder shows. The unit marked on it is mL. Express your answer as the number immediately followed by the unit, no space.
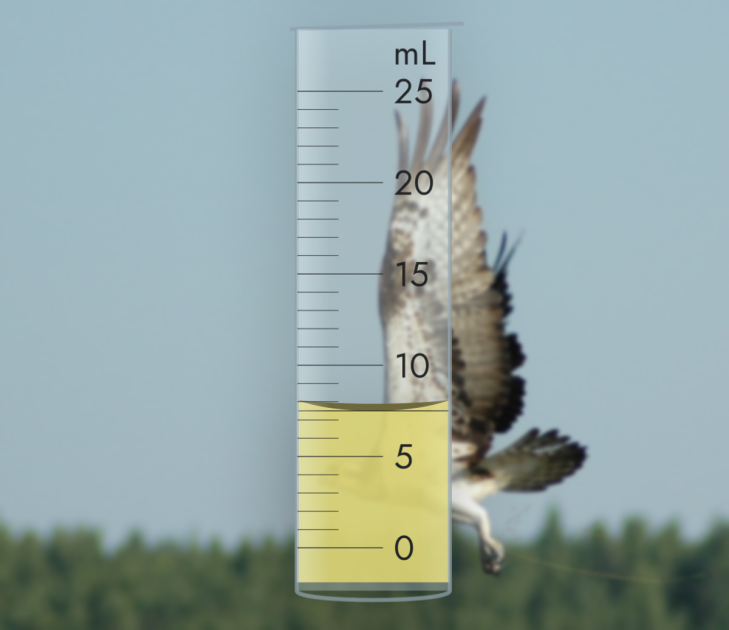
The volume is 7.5mL
